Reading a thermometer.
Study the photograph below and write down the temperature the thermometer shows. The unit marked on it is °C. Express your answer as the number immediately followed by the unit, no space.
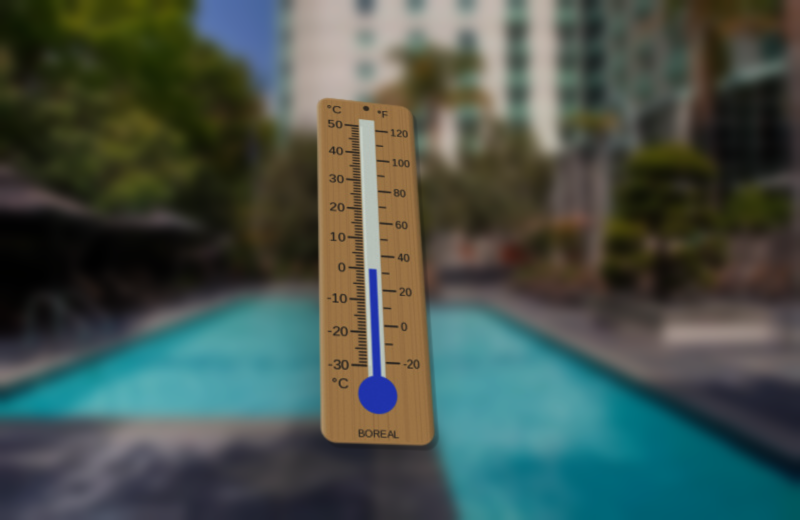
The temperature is 0°C
